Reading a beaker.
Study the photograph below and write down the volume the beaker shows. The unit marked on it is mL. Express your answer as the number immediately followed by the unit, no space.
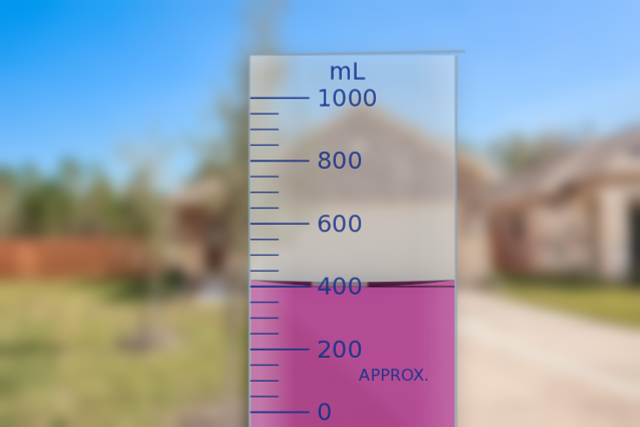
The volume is 400mL
